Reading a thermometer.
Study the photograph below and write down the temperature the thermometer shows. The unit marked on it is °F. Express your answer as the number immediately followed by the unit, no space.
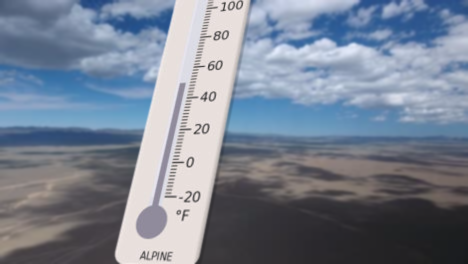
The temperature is 50°F
